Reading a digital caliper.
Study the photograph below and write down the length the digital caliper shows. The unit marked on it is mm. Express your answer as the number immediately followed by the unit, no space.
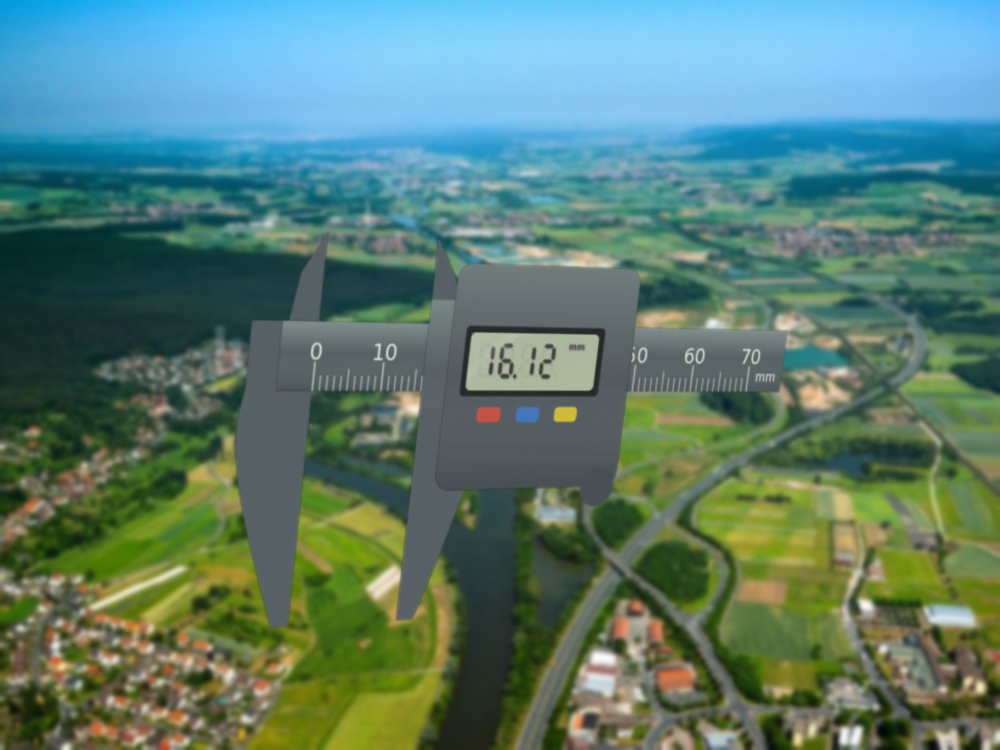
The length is 16.12mm
